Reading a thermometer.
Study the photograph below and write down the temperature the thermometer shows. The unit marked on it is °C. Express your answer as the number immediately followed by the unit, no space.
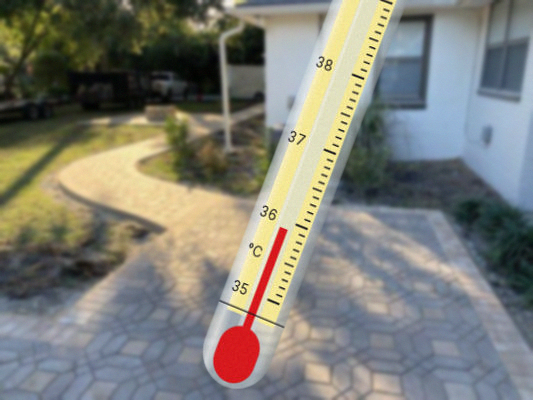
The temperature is 35.9°C
